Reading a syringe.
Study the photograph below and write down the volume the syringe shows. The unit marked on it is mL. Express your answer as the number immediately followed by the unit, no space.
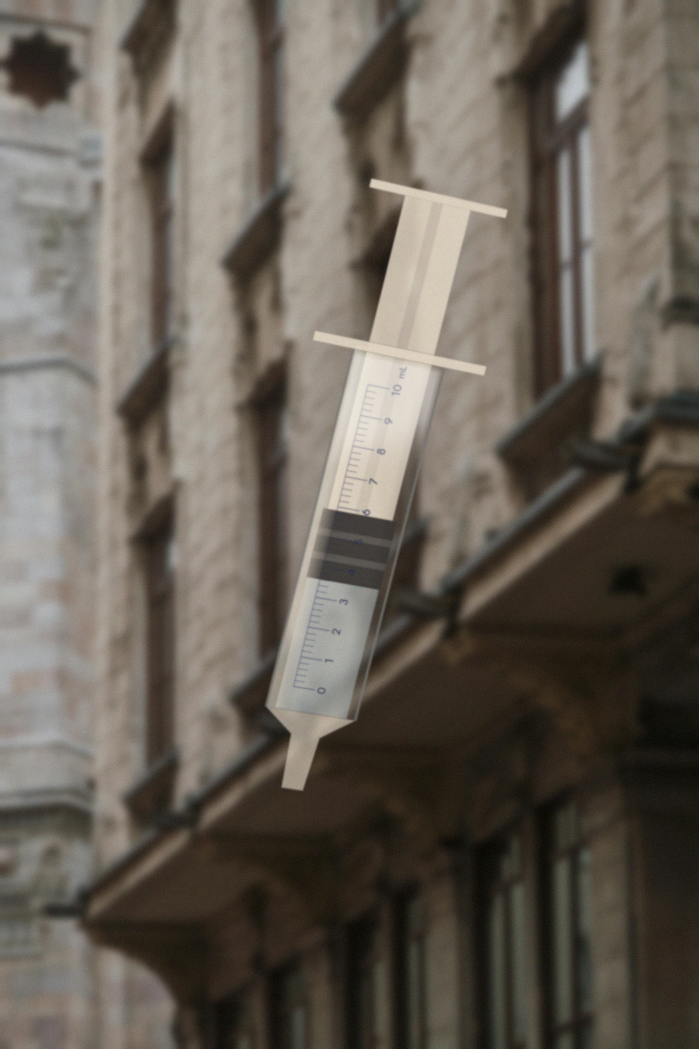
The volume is 3.6mL
